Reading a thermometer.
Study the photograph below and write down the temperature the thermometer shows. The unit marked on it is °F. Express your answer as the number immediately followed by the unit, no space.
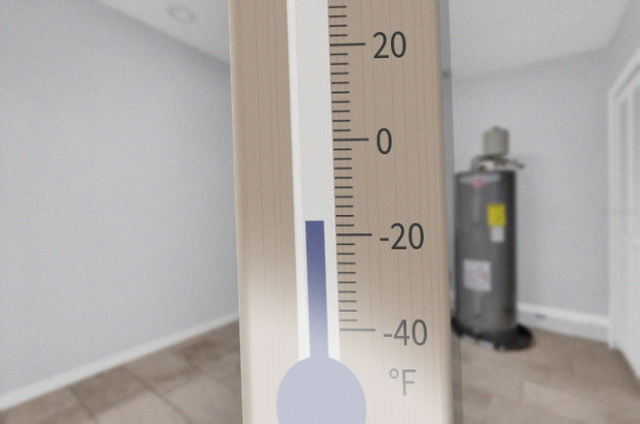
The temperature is -17°F
